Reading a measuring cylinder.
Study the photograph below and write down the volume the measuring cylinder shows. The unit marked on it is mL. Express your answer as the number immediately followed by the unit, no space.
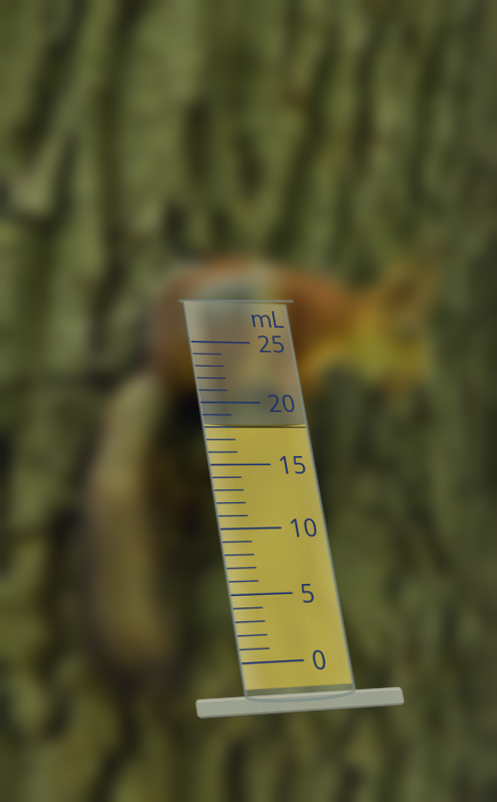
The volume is 18mL
